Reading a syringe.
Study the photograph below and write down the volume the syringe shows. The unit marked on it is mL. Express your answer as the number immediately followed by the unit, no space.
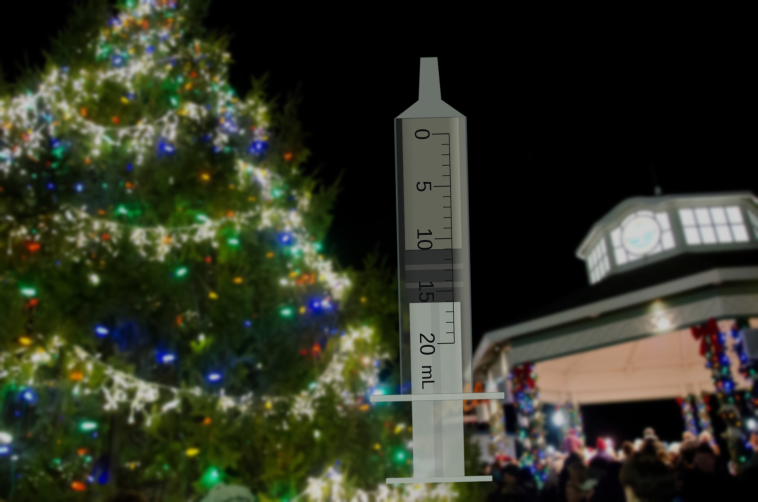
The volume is 11mL
